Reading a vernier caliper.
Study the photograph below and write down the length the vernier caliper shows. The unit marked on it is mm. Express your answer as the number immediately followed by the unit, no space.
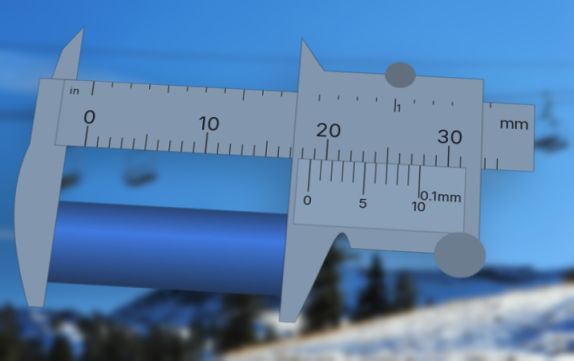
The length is 18.7mm
